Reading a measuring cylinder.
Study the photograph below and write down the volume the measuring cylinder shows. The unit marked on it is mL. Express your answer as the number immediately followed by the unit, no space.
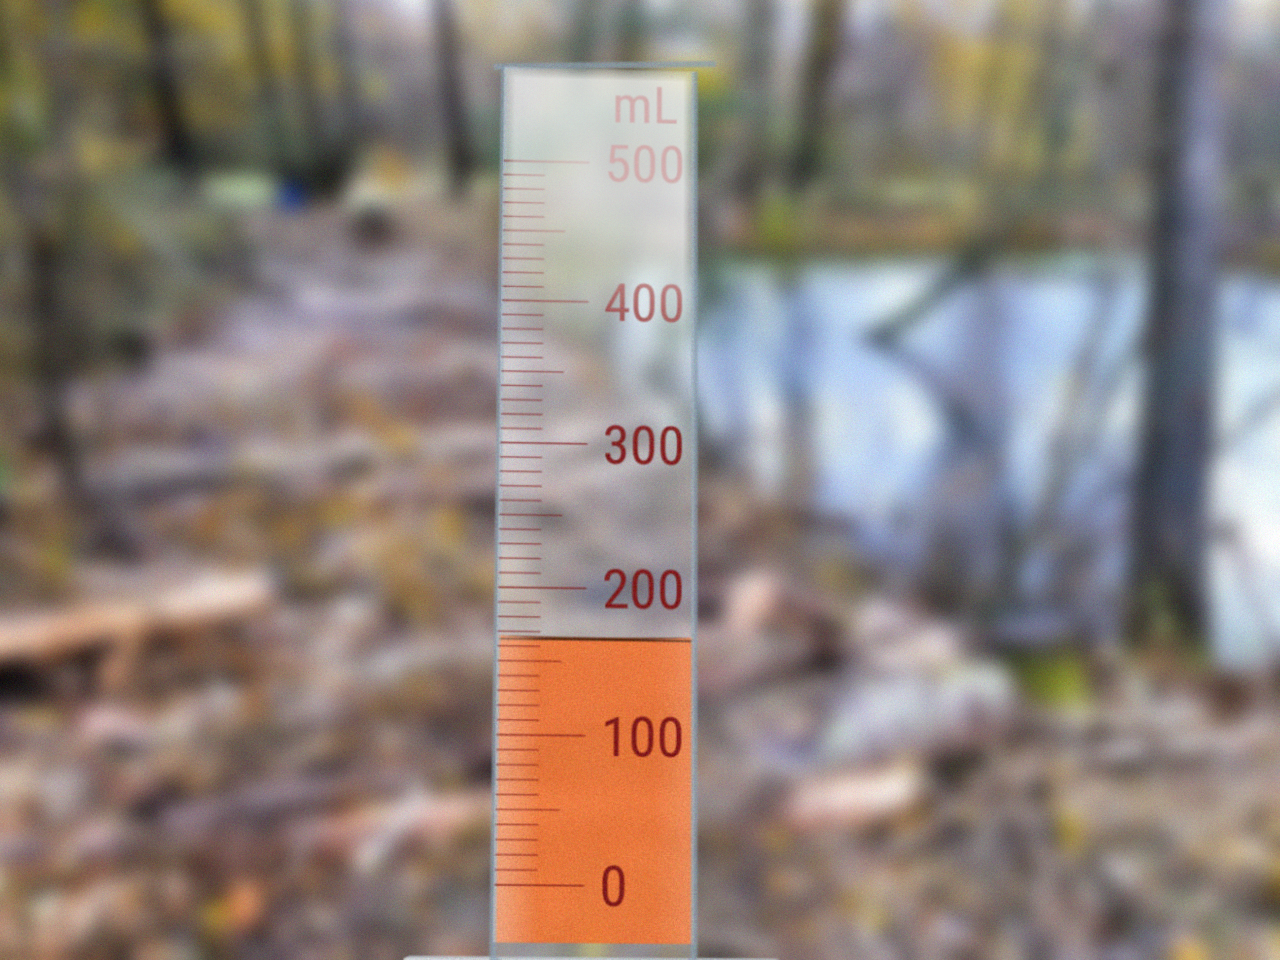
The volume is 165mL
